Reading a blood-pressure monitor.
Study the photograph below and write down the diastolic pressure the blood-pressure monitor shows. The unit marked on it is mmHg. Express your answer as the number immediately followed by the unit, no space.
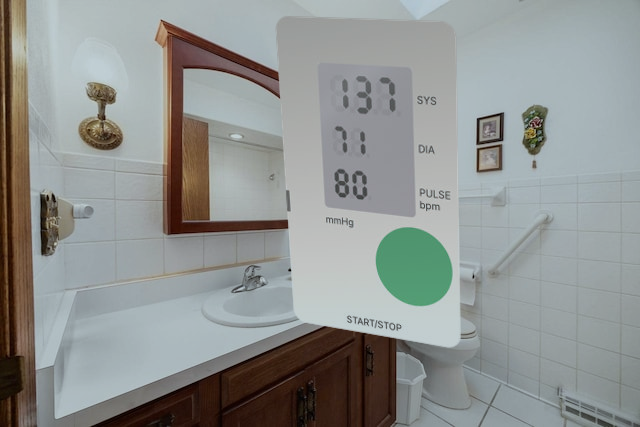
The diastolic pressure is 71mmHg
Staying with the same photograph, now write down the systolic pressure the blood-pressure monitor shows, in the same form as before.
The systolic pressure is 137mmHg
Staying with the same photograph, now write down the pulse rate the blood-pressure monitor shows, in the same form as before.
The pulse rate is 80bpm
